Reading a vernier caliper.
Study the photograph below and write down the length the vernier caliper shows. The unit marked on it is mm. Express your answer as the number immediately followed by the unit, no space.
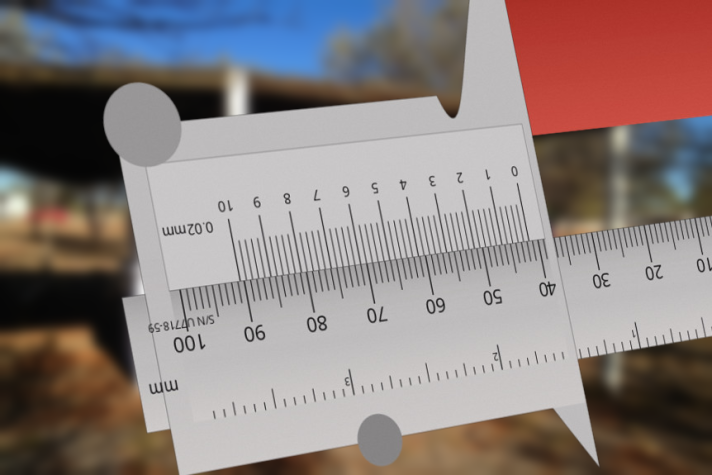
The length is 41.6mm
